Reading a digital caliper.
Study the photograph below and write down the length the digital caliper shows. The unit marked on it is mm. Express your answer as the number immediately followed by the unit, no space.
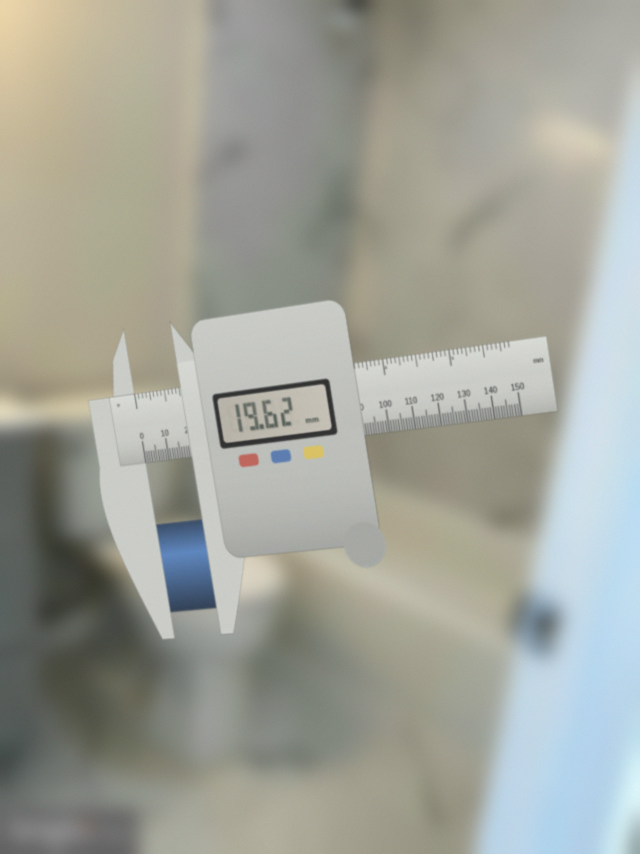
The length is 19.62mm
